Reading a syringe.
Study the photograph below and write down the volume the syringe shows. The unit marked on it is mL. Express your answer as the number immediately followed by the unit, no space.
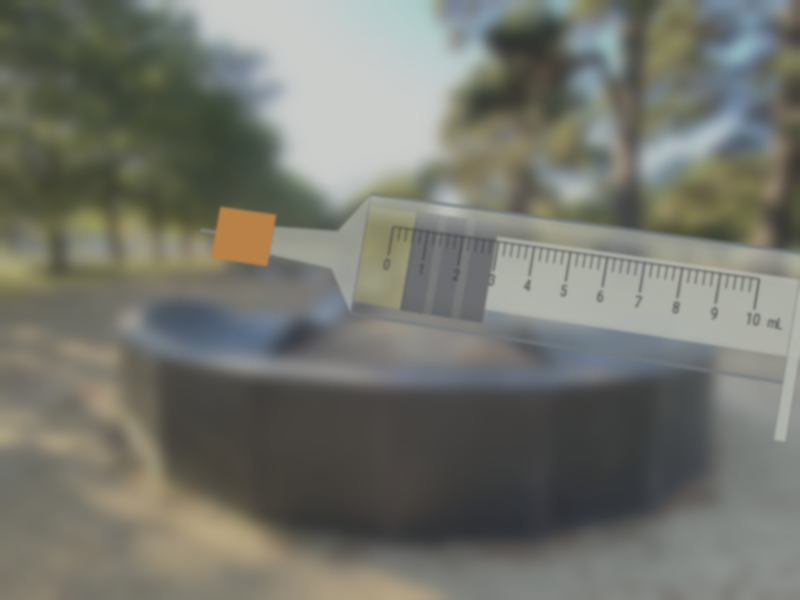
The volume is 0.6mL
